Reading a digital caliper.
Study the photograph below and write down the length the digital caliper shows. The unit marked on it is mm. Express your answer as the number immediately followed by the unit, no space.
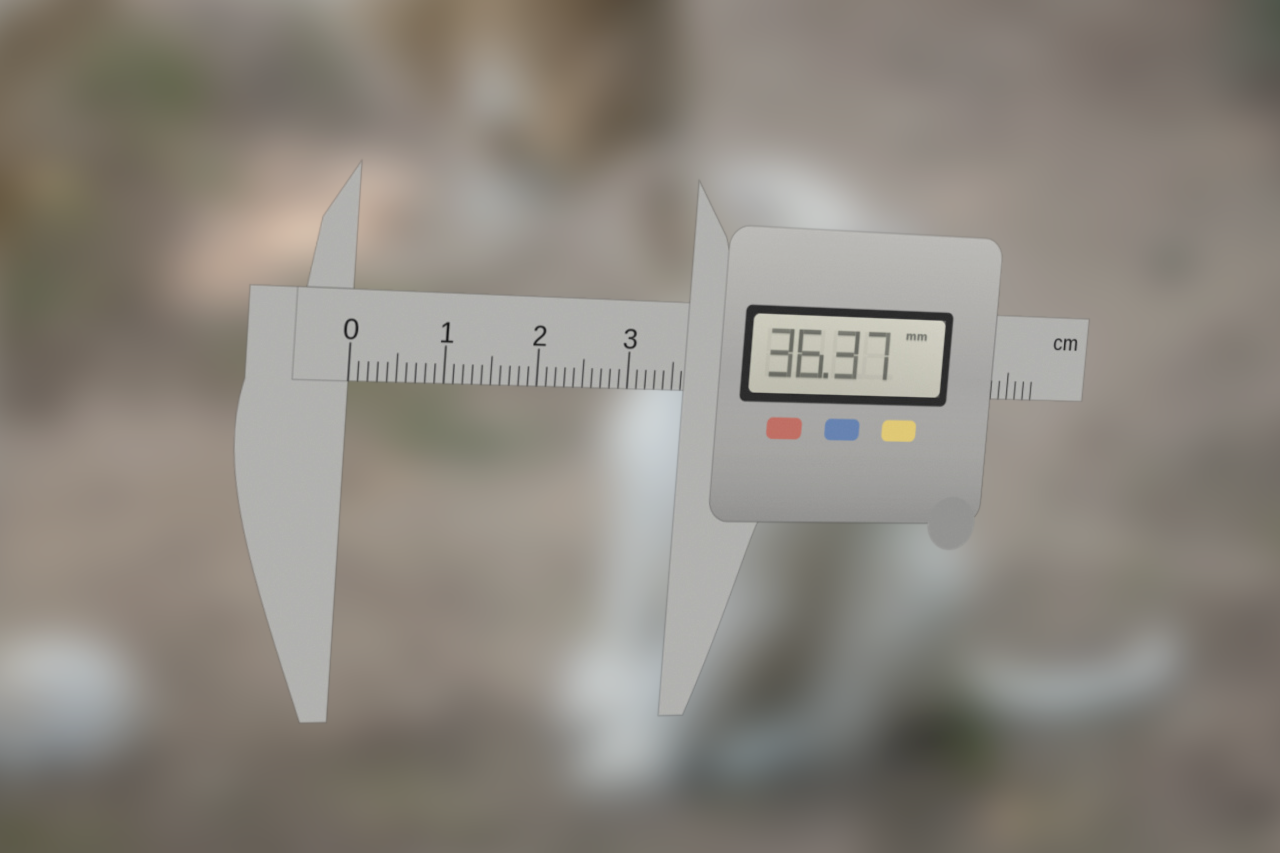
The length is 36.37mm
